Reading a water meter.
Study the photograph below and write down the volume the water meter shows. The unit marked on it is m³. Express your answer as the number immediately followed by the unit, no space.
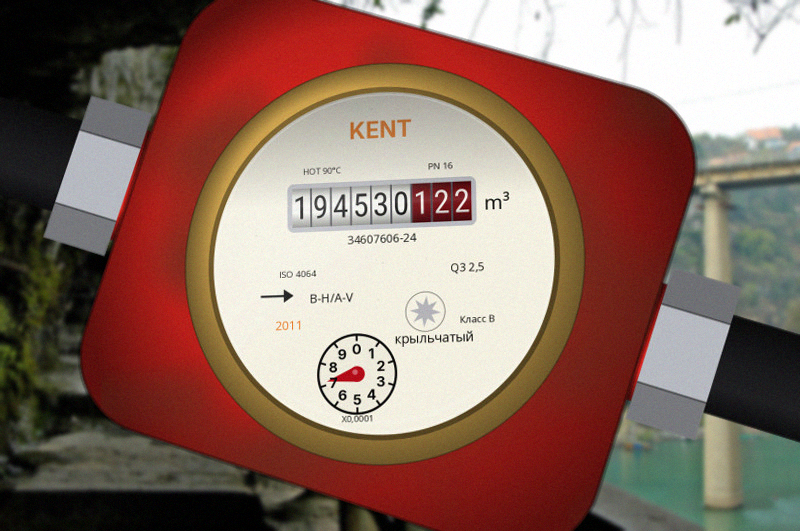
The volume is 194530.1227m³
